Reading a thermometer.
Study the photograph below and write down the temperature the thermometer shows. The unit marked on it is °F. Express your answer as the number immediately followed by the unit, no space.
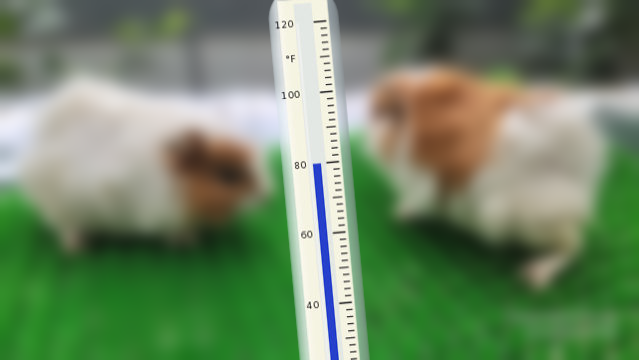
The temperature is 80°F
